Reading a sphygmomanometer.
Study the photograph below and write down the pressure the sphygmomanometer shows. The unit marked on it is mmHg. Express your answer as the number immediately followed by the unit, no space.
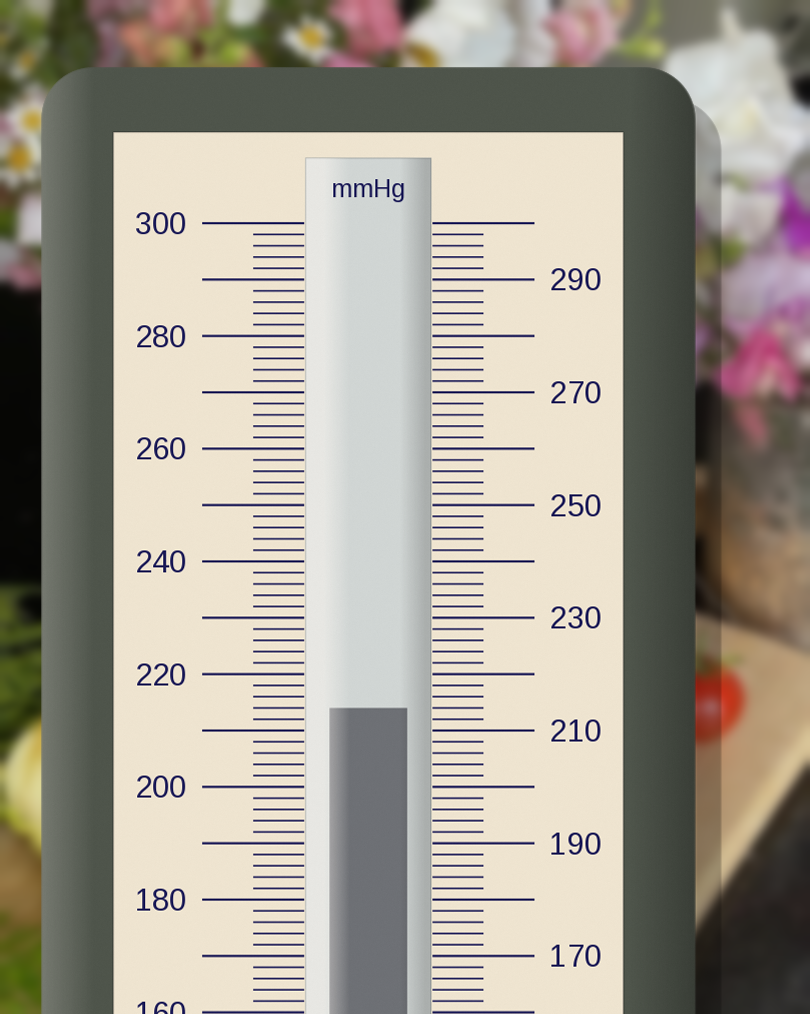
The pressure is 214mmHg
